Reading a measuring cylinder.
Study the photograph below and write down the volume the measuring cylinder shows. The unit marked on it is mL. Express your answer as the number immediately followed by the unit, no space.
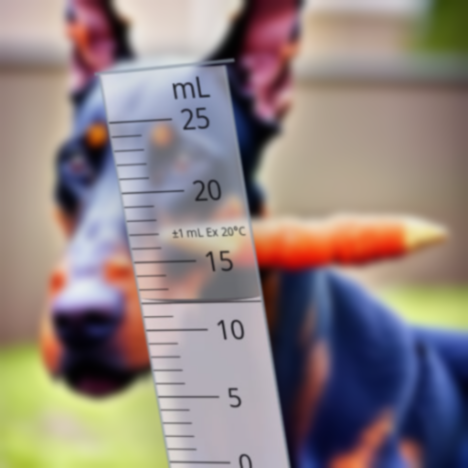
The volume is 12mL
